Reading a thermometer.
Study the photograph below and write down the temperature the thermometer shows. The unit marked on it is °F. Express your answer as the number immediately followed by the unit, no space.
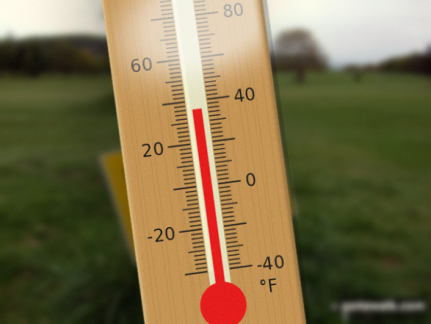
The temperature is 36°F
